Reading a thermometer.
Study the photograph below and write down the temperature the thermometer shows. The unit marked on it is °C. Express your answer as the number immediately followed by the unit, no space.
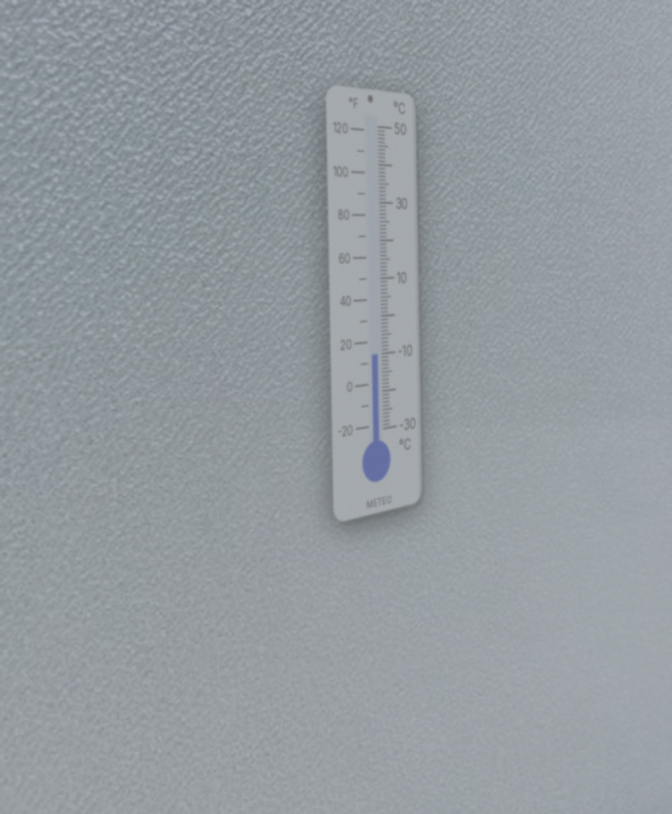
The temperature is -10°C
